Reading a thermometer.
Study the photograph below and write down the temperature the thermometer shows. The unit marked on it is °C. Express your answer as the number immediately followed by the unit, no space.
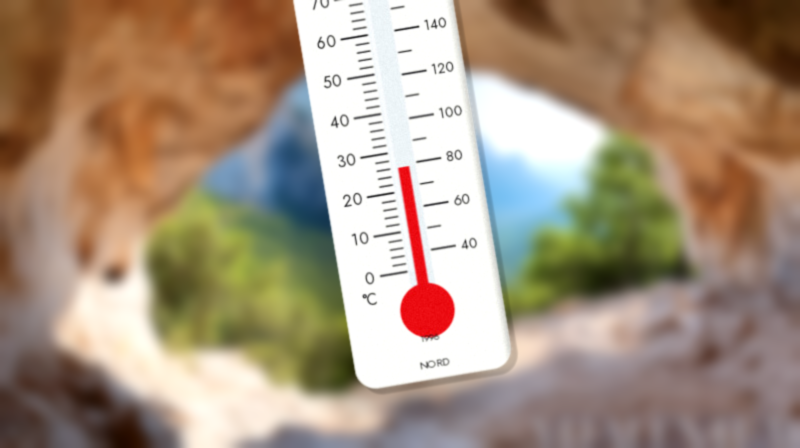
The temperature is 26°C
